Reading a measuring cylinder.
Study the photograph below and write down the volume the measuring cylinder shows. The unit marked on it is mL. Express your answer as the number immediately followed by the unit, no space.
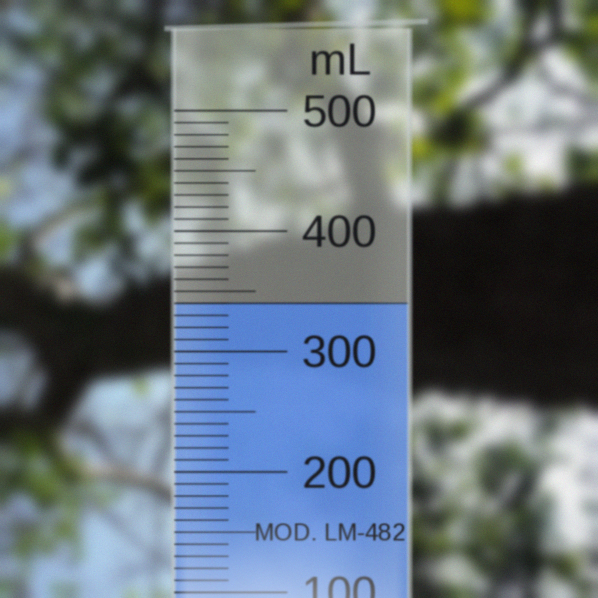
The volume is 340mL
